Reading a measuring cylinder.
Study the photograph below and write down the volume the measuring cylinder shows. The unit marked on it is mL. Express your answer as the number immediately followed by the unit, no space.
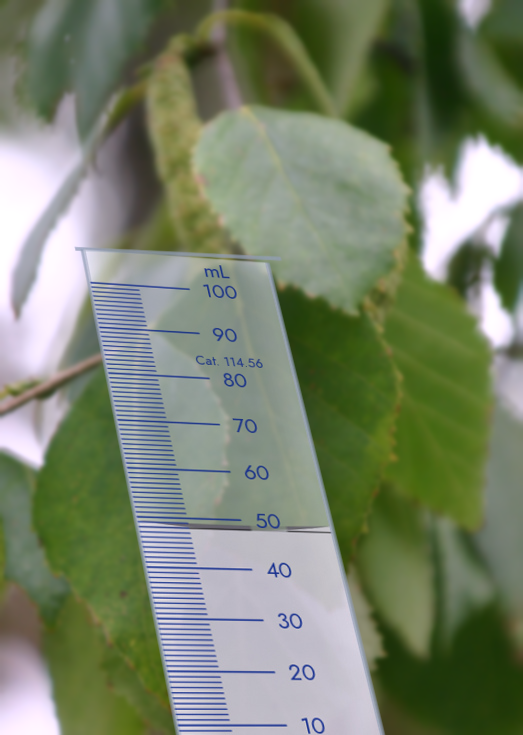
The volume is 48mL
